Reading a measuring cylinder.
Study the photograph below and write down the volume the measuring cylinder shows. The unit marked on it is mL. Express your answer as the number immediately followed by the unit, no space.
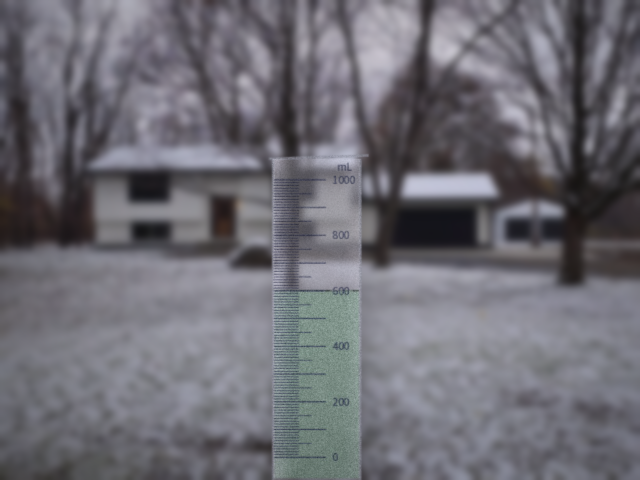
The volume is 600mL
